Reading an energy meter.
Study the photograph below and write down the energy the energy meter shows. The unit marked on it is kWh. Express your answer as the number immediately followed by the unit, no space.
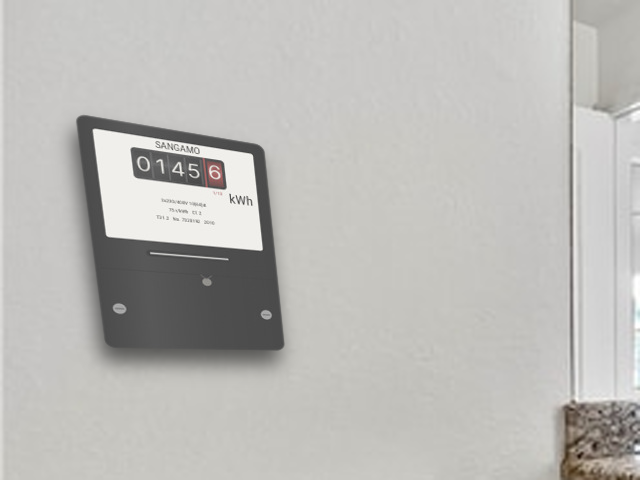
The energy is 145.6kWh
